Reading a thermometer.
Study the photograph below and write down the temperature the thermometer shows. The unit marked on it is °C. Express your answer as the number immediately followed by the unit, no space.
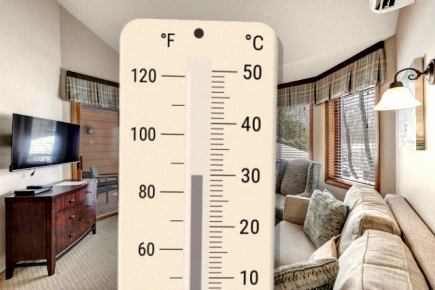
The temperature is 30°C
